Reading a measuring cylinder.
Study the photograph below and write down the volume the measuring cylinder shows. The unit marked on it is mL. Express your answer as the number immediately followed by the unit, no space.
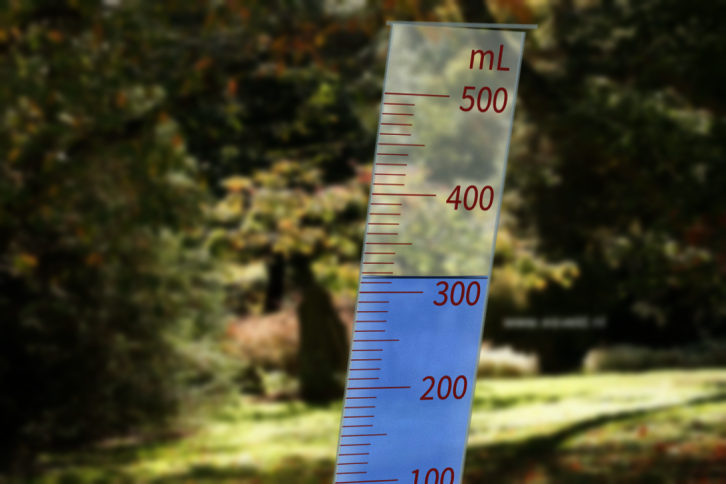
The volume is 315mL
